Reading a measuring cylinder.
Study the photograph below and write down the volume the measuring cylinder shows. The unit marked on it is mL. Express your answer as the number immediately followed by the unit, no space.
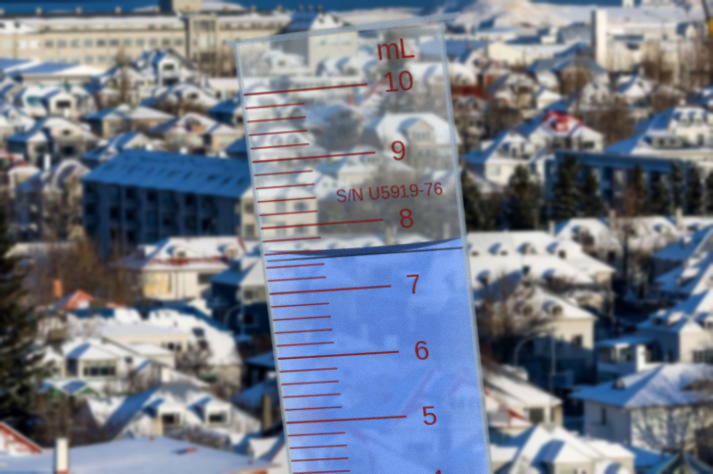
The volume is 7.5mL
